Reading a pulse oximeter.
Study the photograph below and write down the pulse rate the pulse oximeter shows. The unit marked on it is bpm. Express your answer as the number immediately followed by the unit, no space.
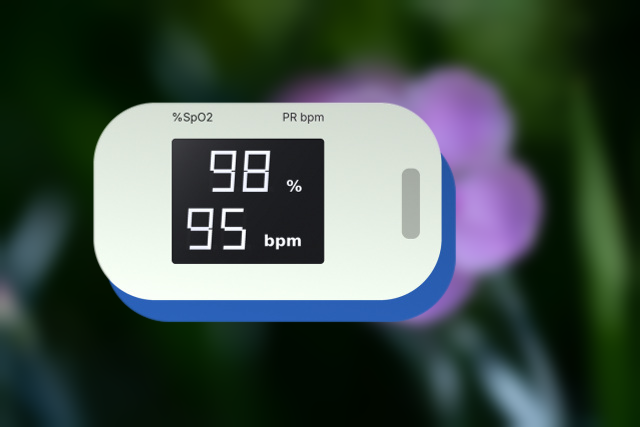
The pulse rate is 95bpm
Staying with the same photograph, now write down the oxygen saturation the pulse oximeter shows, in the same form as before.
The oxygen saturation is 98%
